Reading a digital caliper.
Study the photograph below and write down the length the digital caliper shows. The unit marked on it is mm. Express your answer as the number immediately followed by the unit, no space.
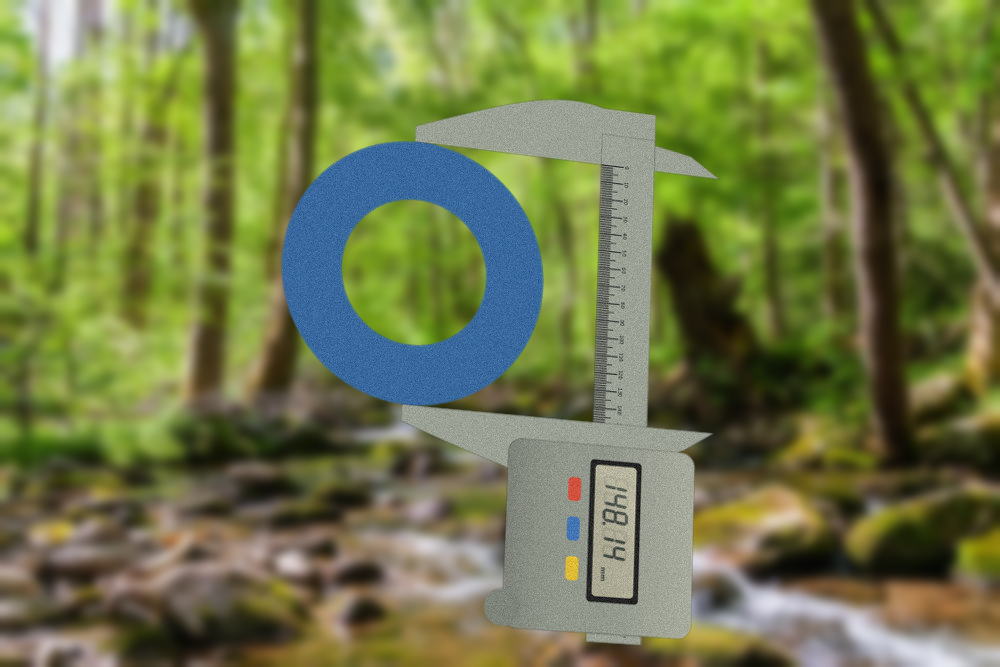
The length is 148.14mm
